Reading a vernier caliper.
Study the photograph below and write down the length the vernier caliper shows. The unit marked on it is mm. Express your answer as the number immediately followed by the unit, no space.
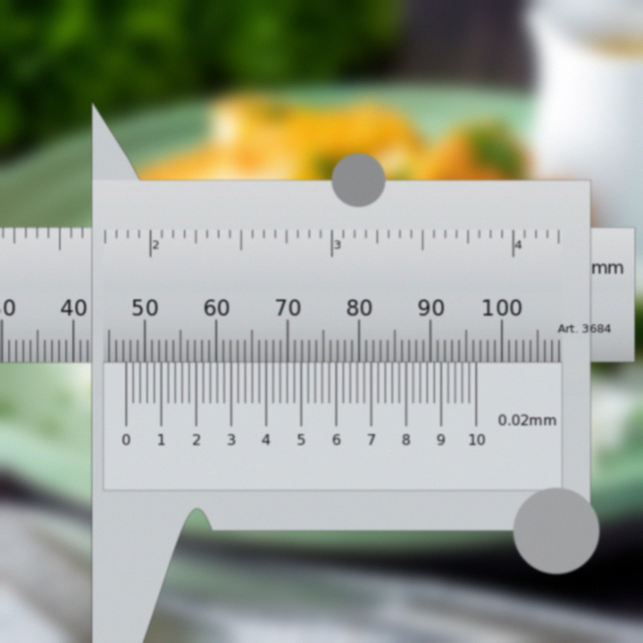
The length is 47.4mm
